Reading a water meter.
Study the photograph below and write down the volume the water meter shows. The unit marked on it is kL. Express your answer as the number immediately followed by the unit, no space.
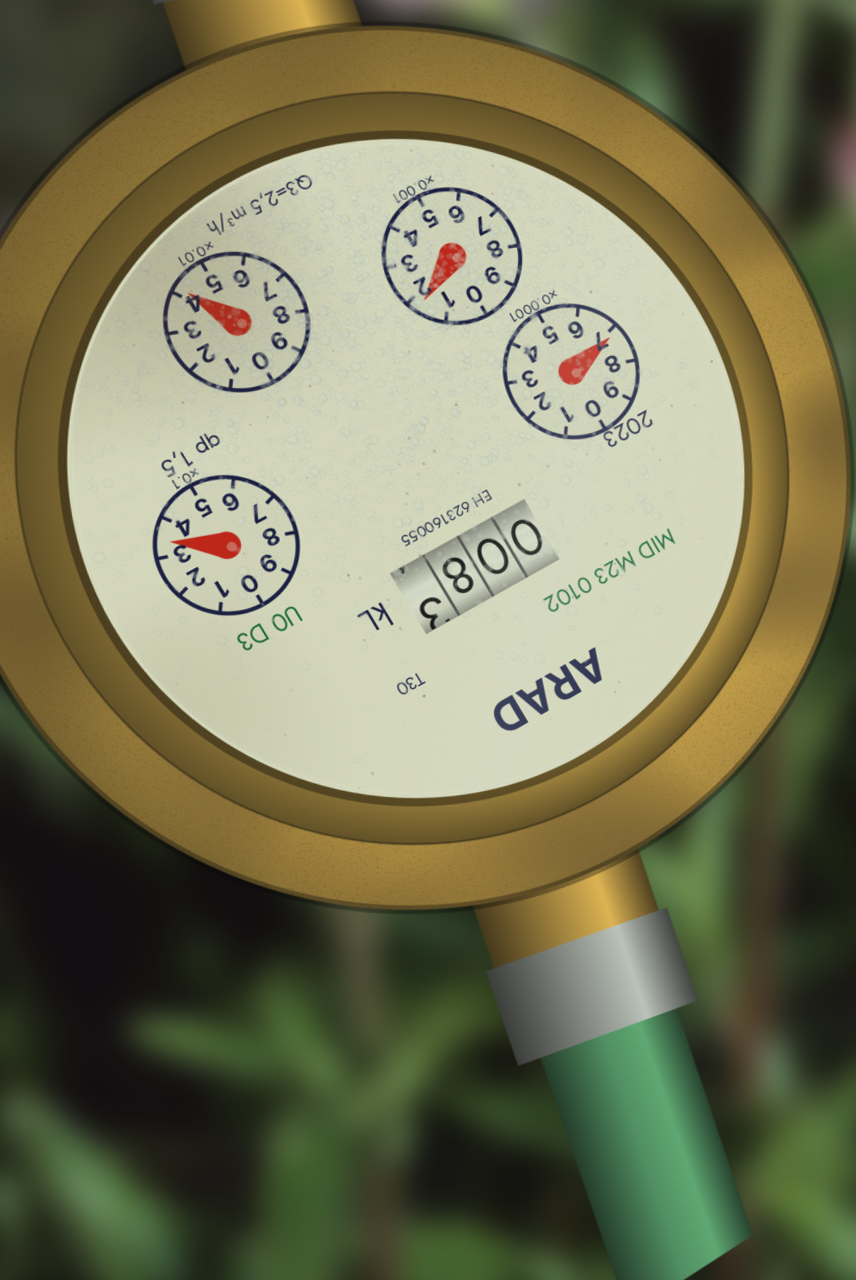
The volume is 83.3417kL
